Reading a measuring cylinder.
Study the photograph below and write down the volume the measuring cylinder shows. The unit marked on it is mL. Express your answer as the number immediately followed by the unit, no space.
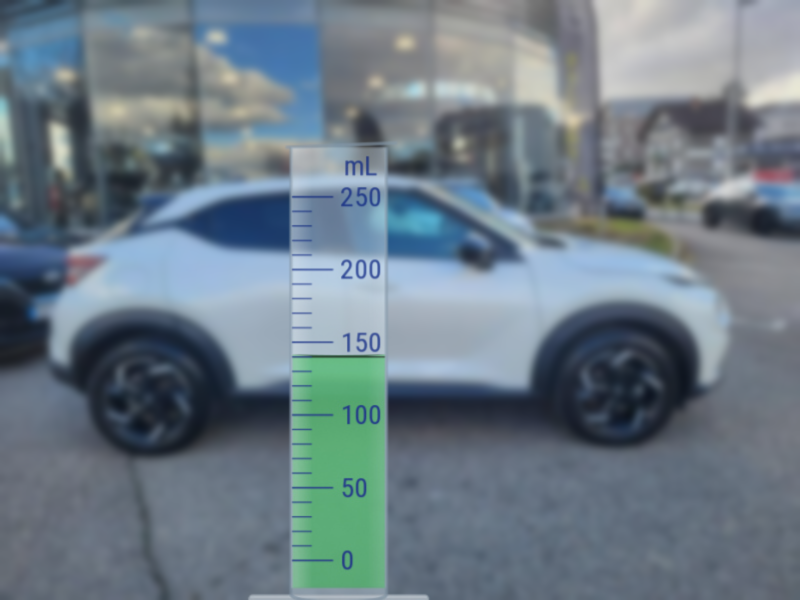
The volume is 140mL
